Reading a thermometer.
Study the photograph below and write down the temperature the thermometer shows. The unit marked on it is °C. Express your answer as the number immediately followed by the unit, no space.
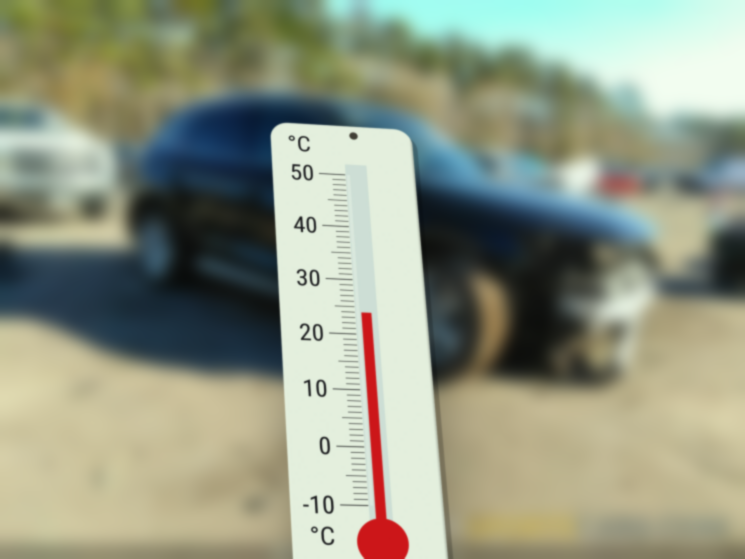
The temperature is 24°C
